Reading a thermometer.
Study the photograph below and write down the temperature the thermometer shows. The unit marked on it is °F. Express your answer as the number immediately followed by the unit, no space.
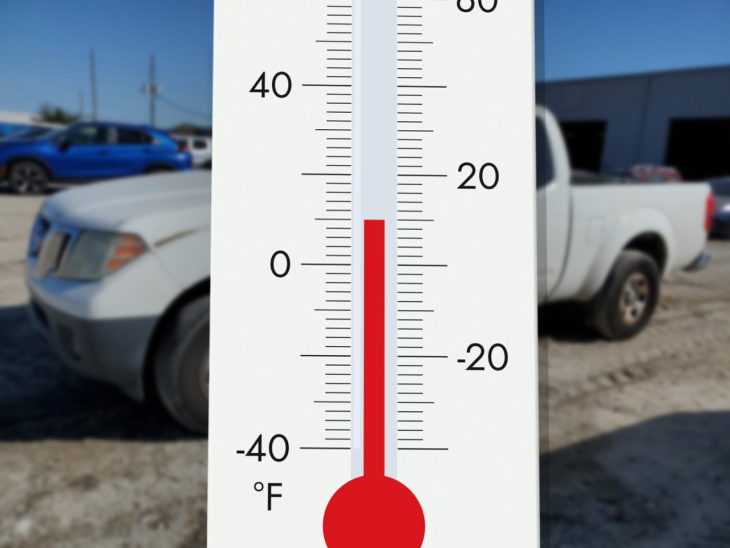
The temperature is 10°F
